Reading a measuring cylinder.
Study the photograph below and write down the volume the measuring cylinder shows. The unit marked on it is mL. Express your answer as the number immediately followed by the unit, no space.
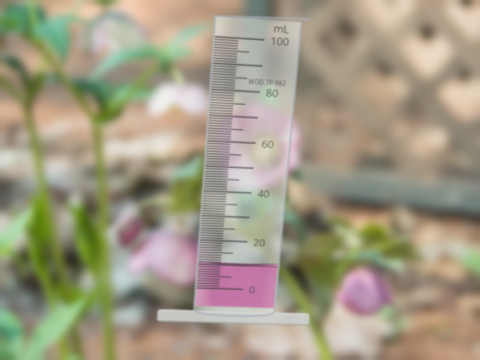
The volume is 10mL
